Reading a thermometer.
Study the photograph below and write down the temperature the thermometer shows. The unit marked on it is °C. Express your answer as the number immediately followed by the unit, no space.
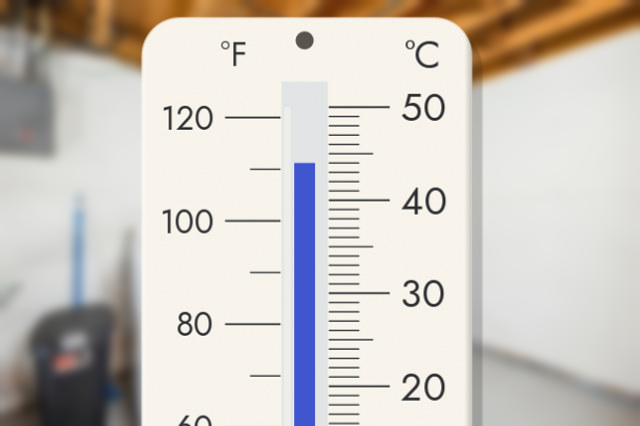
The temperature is 44°C
